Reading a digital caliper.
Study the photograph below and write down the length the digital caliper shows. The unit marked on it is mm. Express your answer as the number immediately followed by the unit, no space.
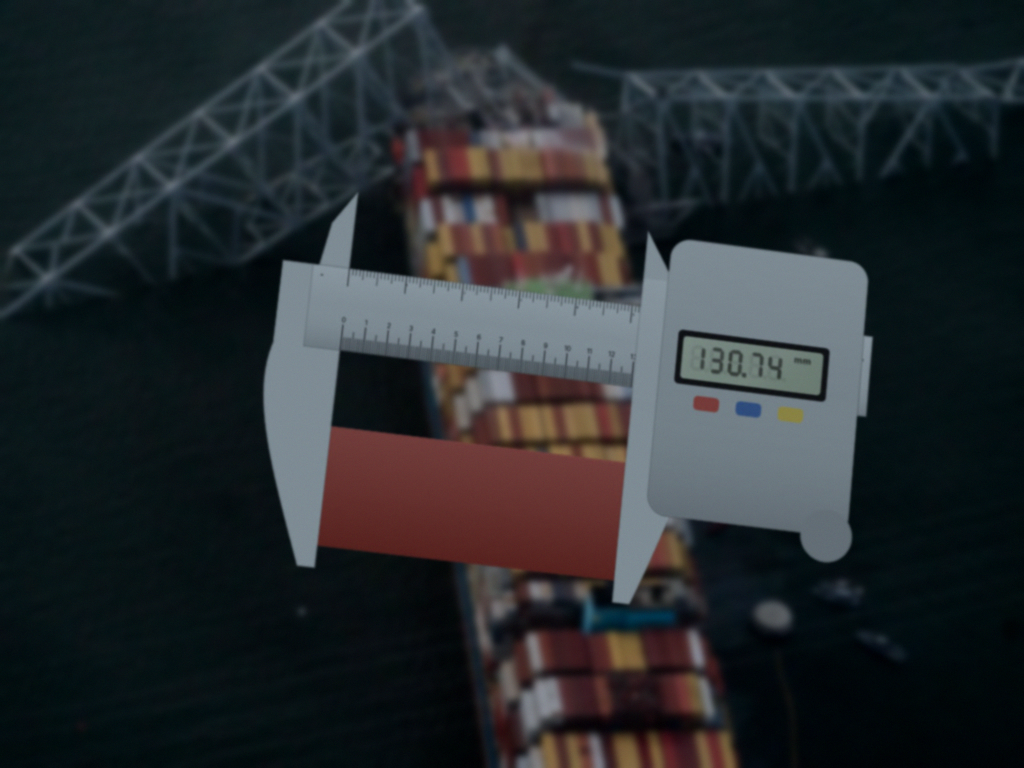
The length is 130.74mm
